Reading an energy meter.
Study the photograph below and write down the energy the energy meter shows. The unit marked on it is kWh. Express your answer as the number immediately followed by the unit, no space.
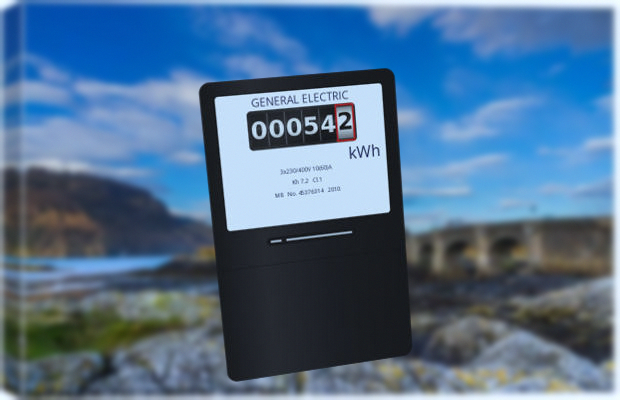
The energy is 54.2kWh
